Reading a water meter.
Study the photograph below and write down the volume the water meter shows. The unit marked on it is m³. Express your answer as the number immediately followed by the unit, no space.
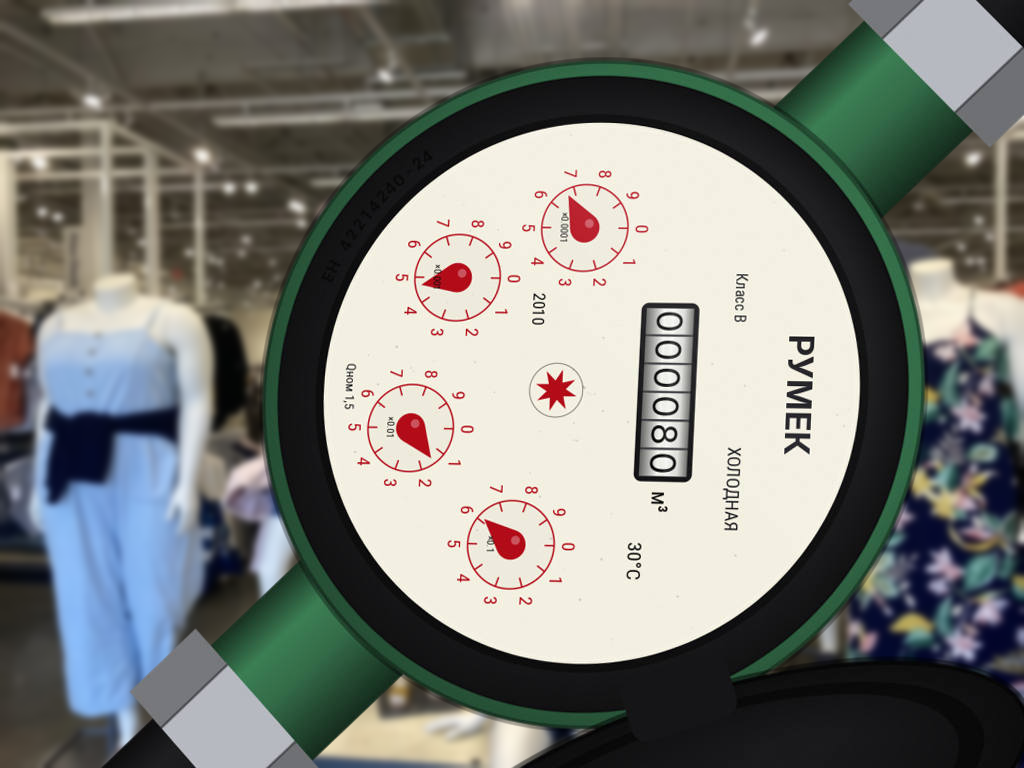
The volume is 80.6146m³
